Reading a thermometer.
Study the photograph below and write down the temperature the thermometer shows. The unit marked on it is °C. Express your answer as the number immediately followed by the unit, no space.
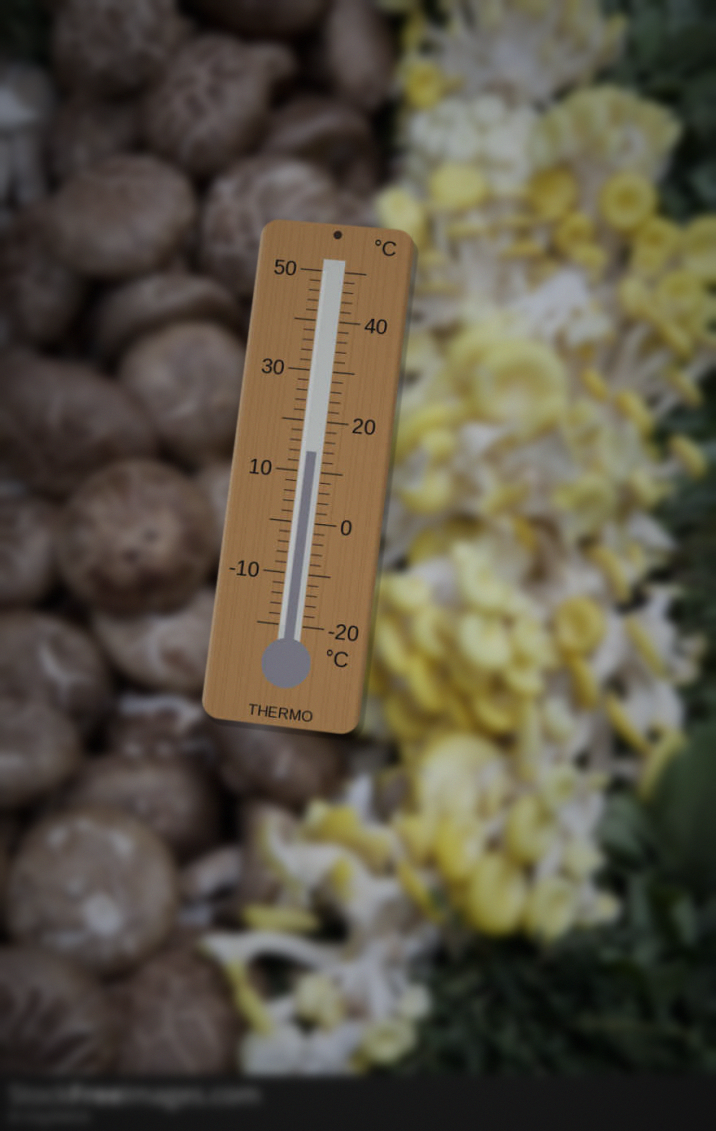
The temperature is 14°C
